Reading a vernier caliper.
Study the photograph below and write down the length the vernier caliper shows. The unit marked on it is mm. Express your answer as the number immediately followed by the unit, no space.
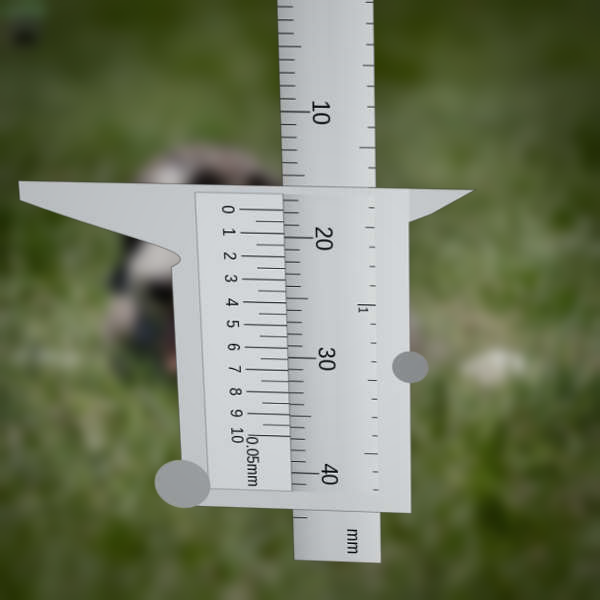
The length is 17.8mm
